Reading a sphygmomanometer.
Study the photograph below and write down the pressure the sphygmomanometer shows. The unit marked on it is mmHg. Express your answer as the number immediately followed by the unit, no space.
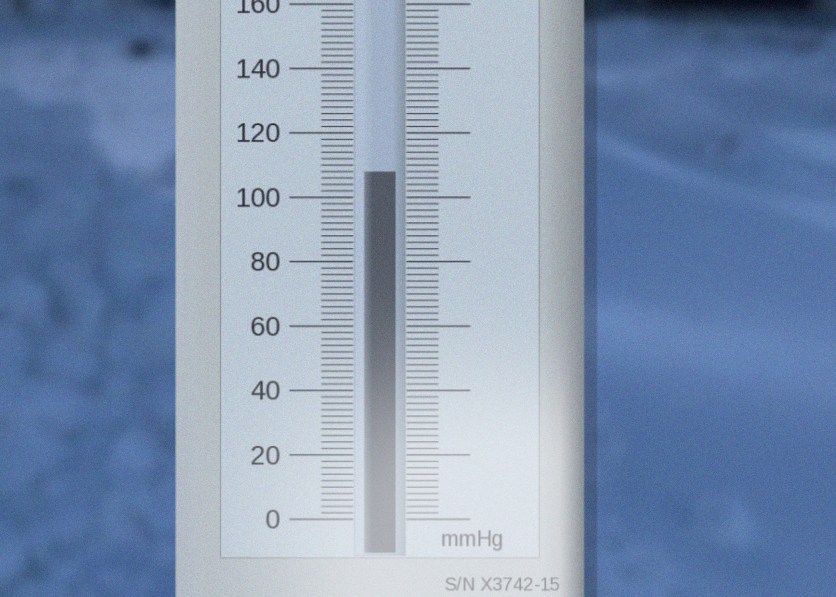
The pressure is 108mmHg
